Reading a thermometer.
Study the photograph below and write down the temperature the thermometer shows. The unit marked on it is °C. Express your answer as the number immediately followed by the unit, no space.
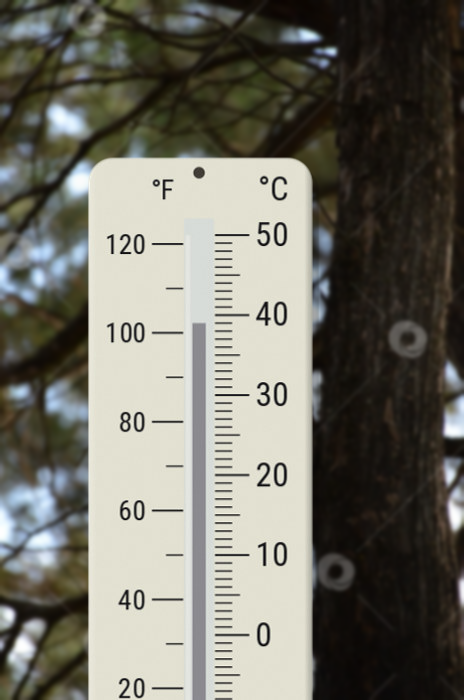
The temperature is 39°C
